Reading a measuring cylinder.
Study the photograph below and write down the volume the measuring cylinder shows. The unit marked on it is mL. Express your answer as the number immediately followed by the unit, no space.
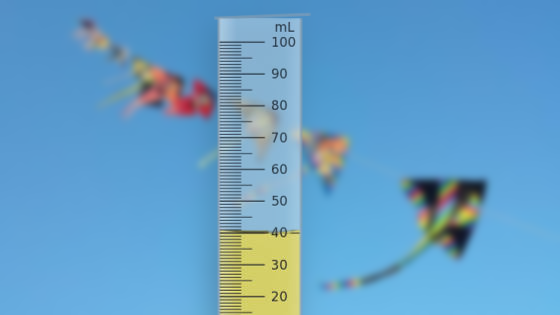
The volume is 40mL
